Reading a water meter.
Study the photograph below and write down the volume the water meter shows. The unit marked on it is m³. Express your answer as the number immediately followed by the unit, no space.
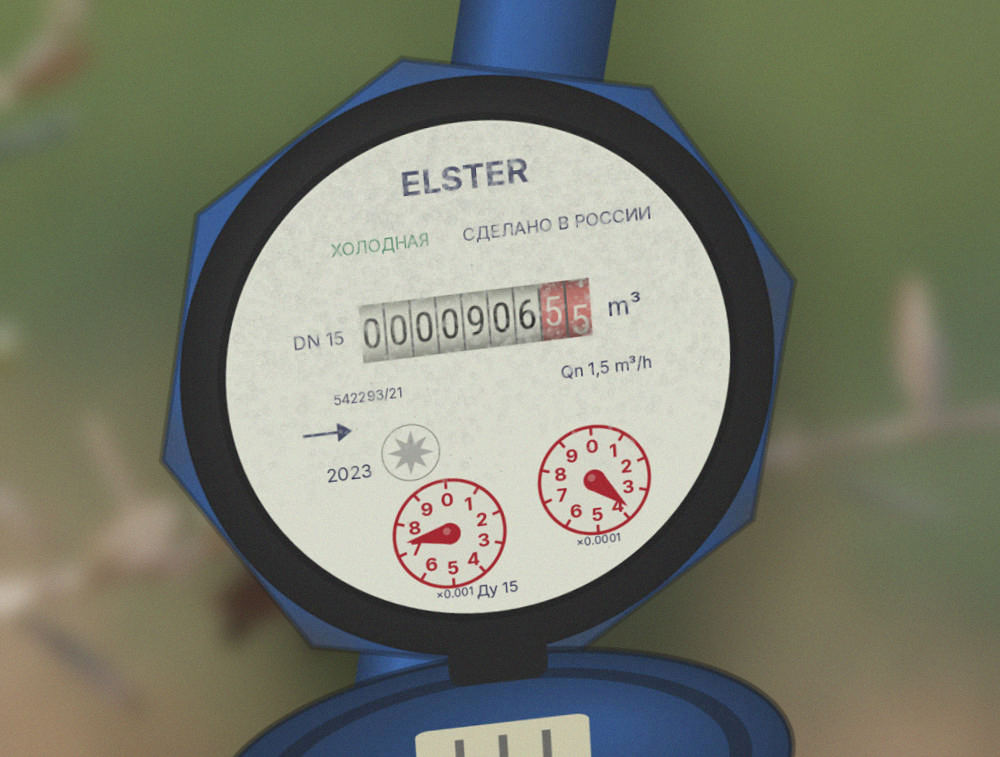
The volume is 906.5473m³
